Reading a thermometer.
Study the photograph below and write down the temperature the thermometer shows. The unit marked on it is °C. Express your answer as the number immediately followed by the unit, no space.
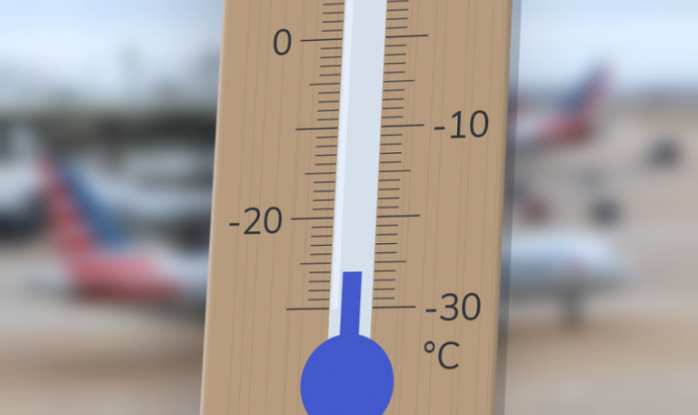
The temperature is -26°C
